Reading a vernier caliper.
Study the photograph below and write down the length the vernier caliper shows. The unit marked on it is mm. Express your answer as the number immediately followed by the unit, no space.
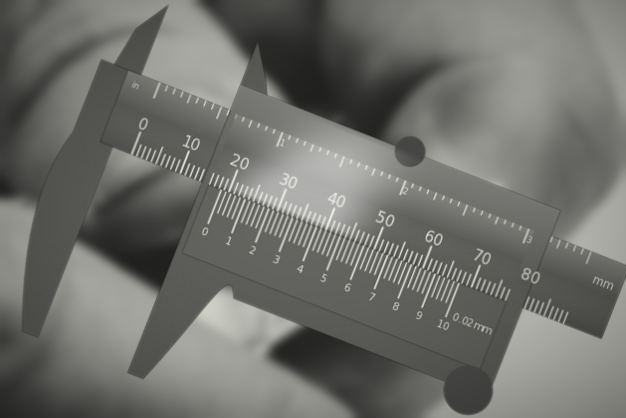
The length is 18.5mm
